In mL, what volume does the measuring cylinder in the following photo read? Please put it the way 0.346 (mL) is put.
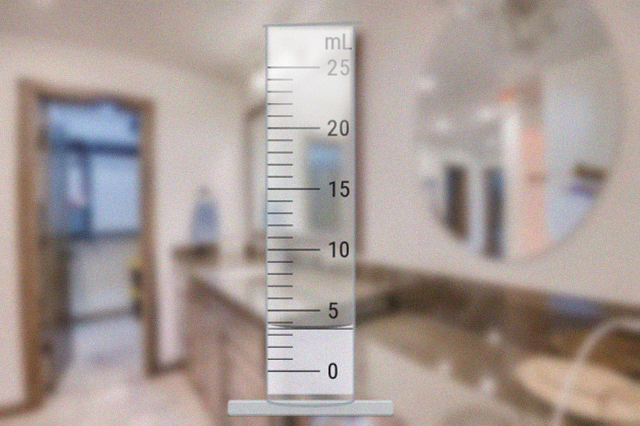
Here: 3.5 (mL)
